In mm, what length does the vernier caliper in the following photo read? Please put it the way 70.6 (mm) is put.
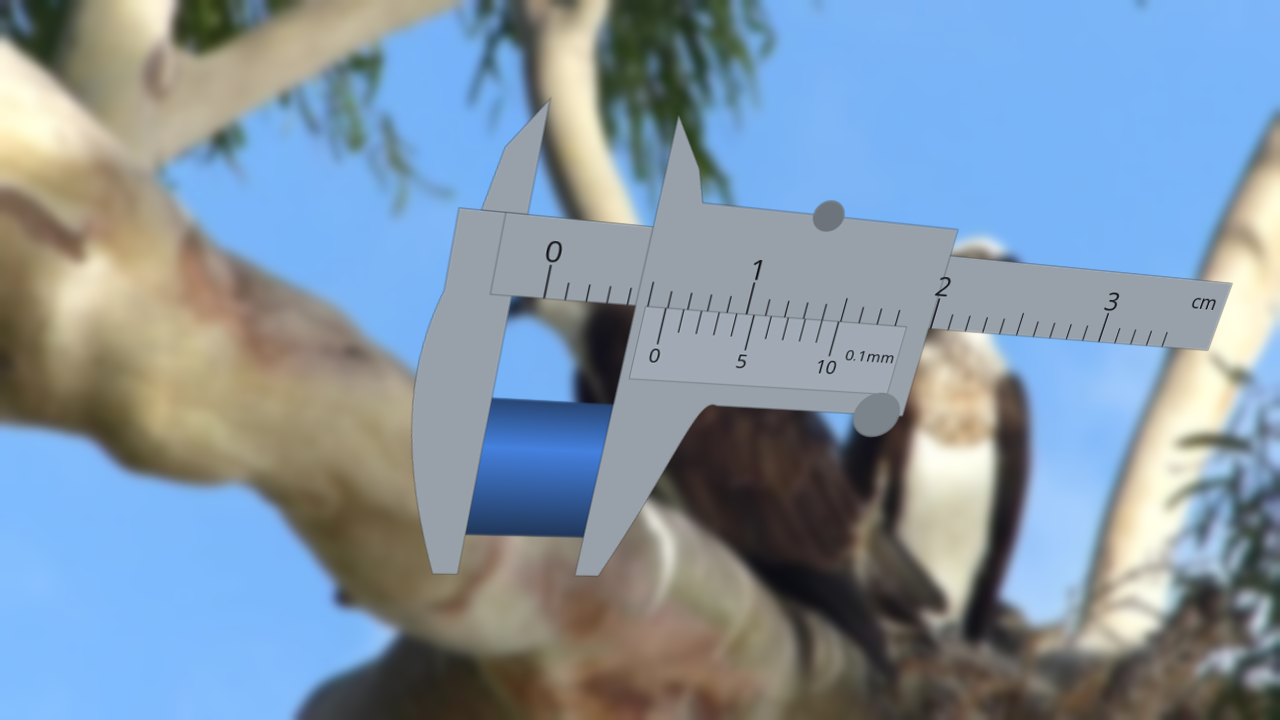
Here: 5.9 (mm)
